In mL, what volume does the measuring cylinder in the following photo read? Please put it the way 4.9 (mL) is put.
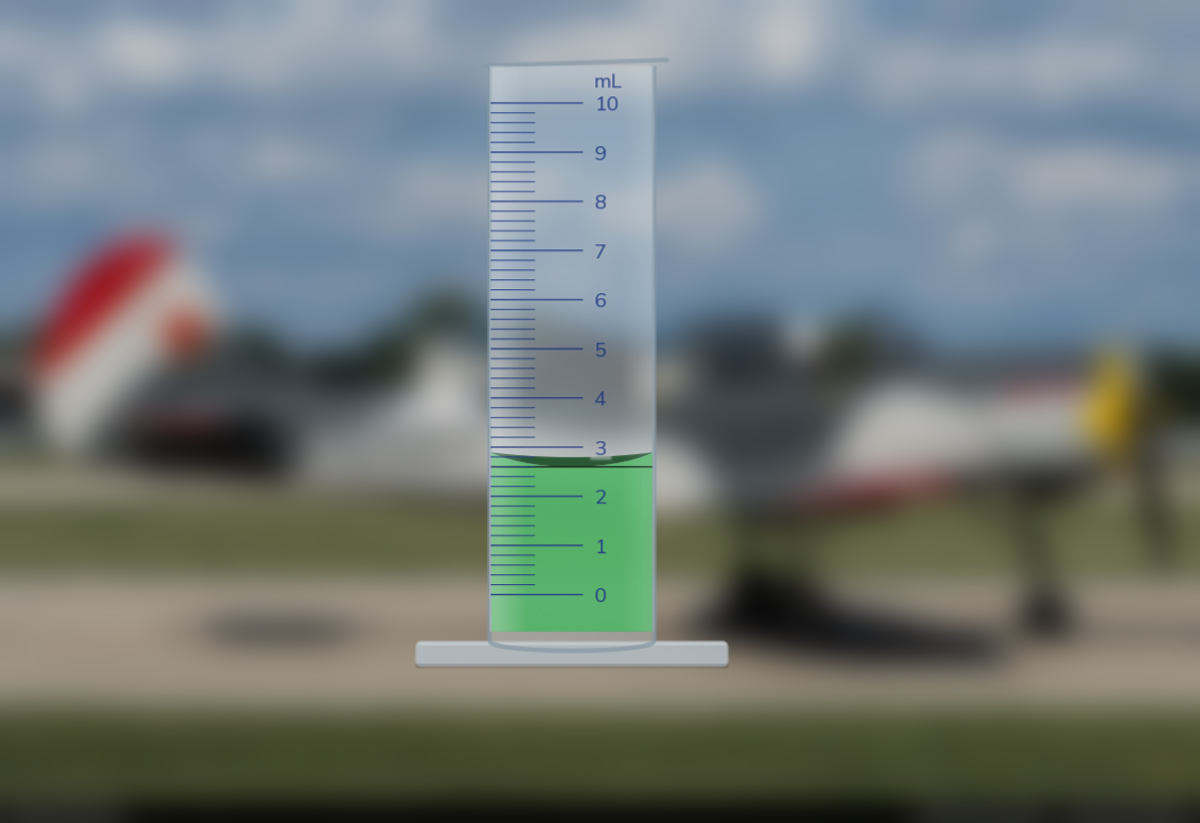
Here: 2.6 (mL)
